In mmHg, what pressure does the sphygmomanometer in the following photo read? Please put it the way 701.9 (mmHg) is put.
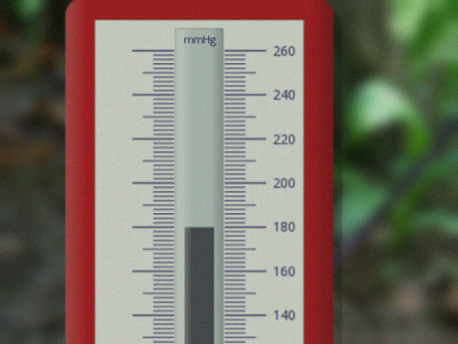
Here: 180 (mmHg)
